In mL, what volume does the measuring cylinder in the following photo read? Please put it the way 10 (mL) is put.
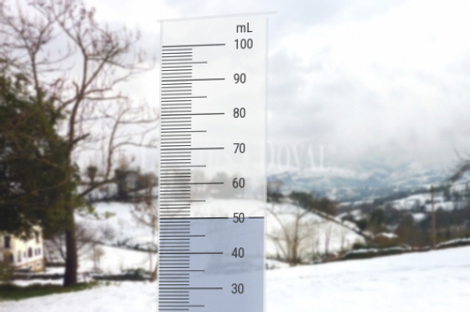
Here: 50 (mL)
